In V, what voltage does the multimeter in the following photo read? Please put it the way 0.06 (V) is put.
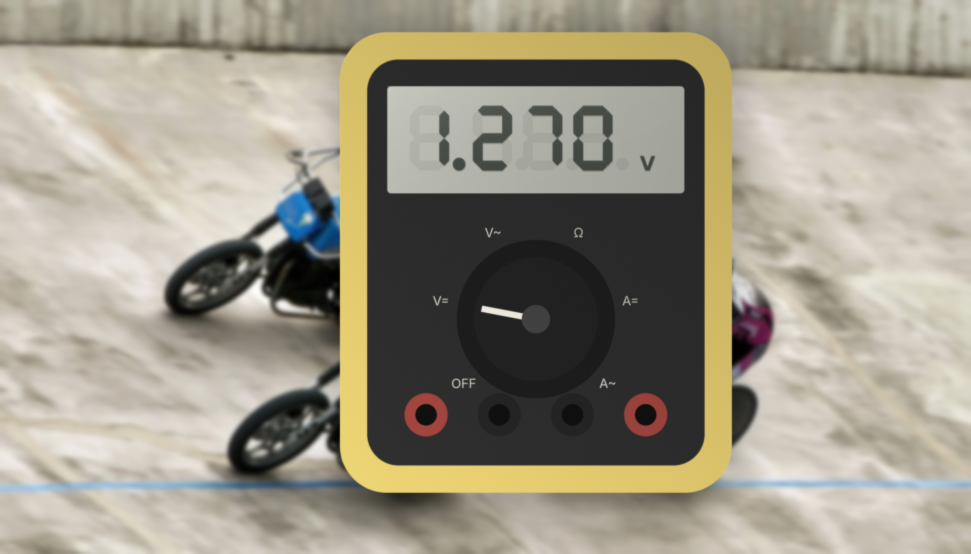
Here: 1.270 (V)
